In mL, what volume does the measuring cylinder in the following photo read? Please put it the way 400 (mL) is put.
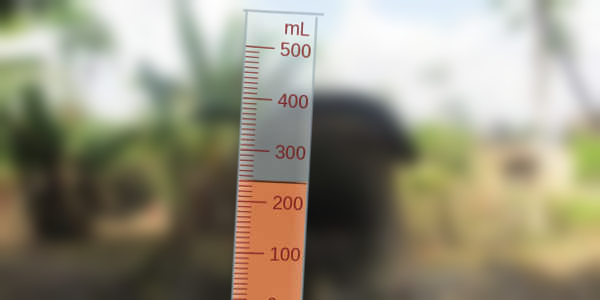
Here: 240 (mL)
